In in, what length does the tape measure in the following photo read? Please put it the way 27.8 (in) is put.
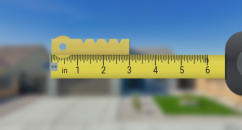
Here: 3 (in)
